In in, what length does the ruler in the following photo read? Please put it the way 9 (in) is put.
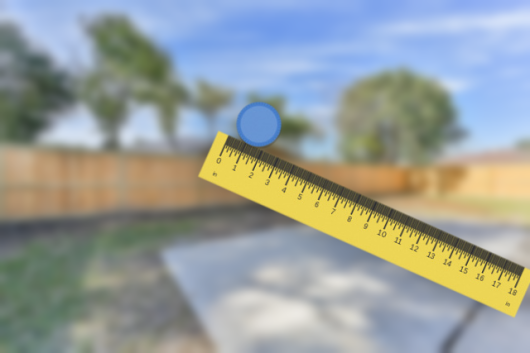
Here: 2.5 (in)
